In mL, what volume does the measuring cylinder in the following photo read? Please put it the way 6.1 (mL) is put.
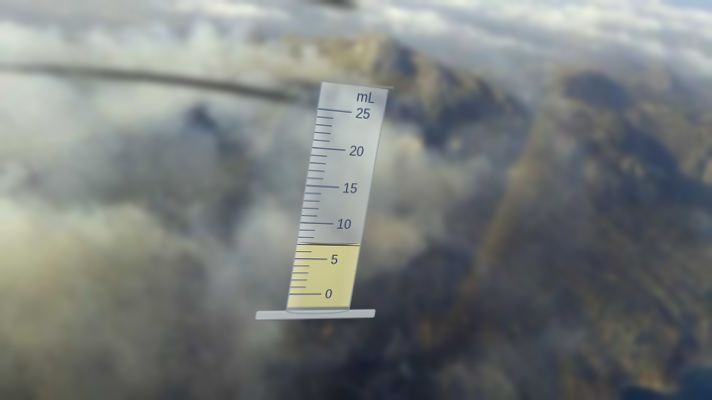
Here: 7 (mL)
